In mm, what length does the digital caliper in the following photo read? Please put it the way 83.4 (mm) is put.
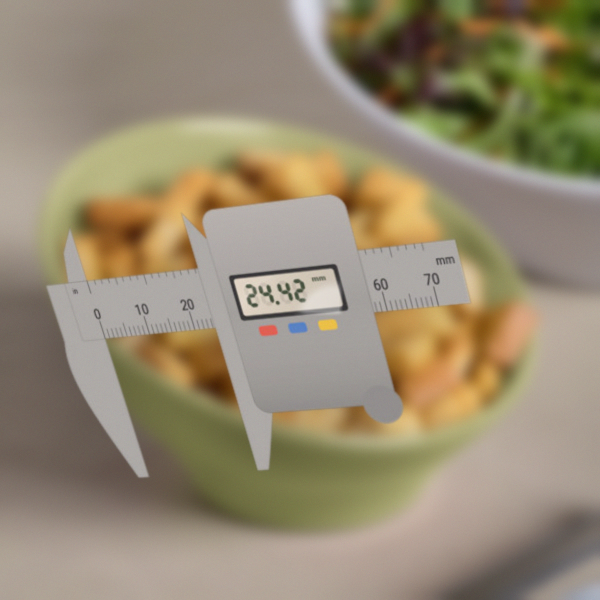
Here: 24.42 (mm)
